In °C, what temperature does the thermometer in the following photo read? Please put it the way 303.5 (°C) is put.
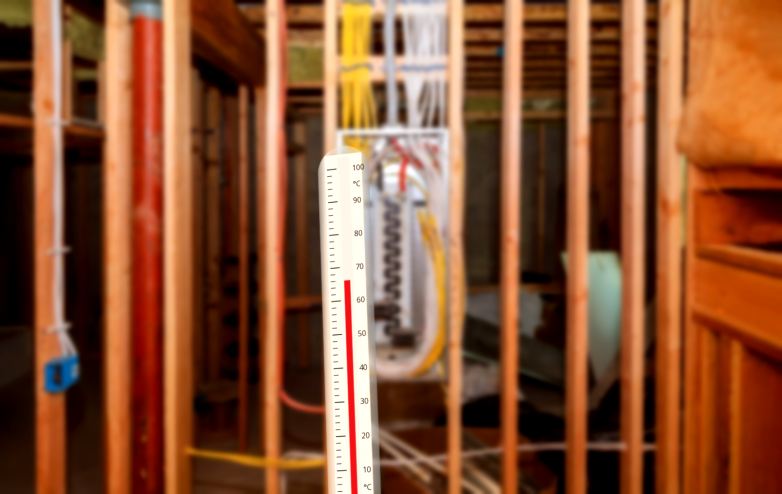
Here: 66 (°C)
